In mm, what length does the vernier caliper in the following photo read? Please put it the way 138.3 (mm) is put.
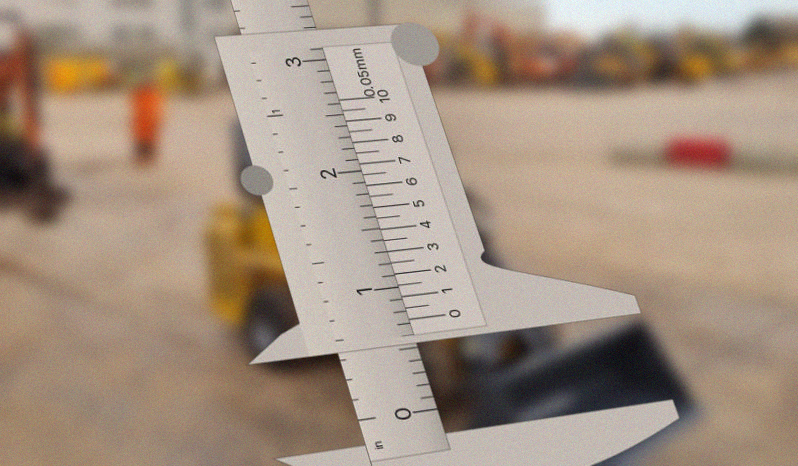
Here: 7.3 (mm)
